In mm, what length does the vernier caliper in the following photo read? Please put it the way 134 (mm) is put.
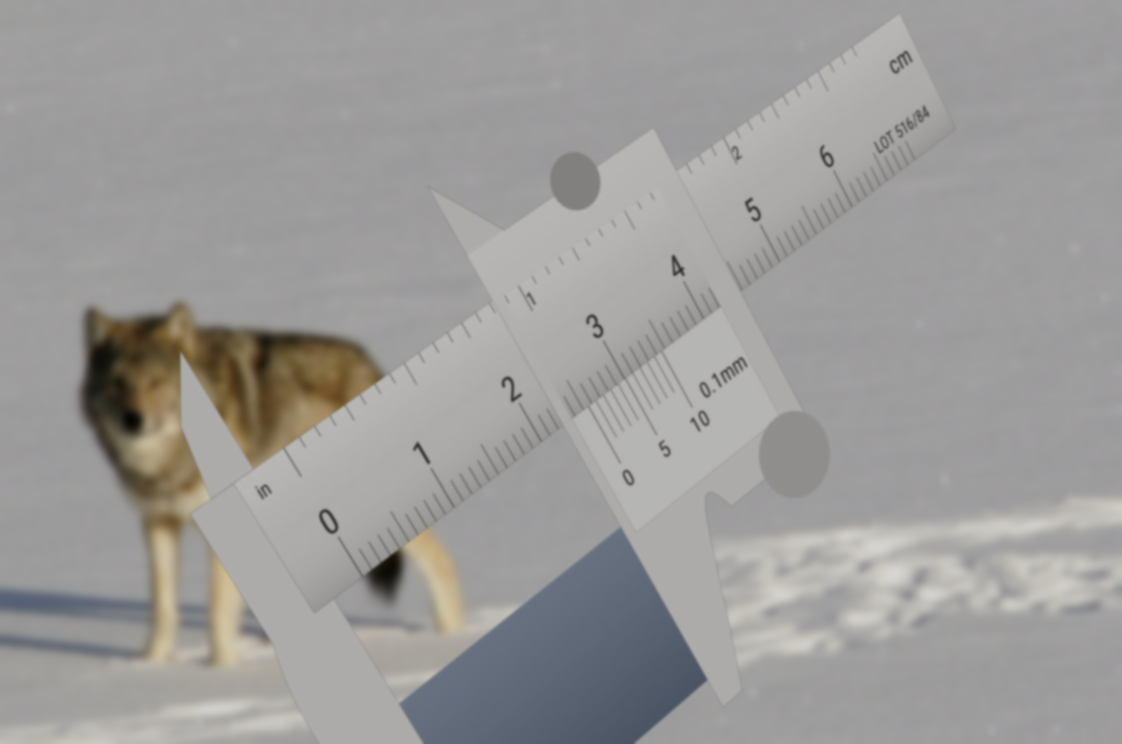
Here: 25.6 (mm)
